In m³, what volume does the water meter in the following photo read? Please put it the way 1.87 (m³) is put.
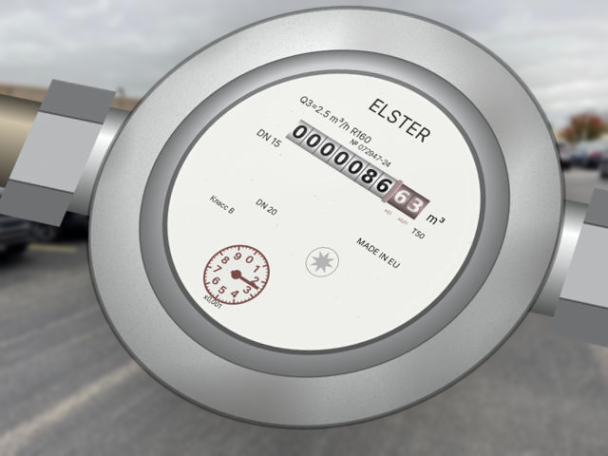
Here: 86.632 (m³)
